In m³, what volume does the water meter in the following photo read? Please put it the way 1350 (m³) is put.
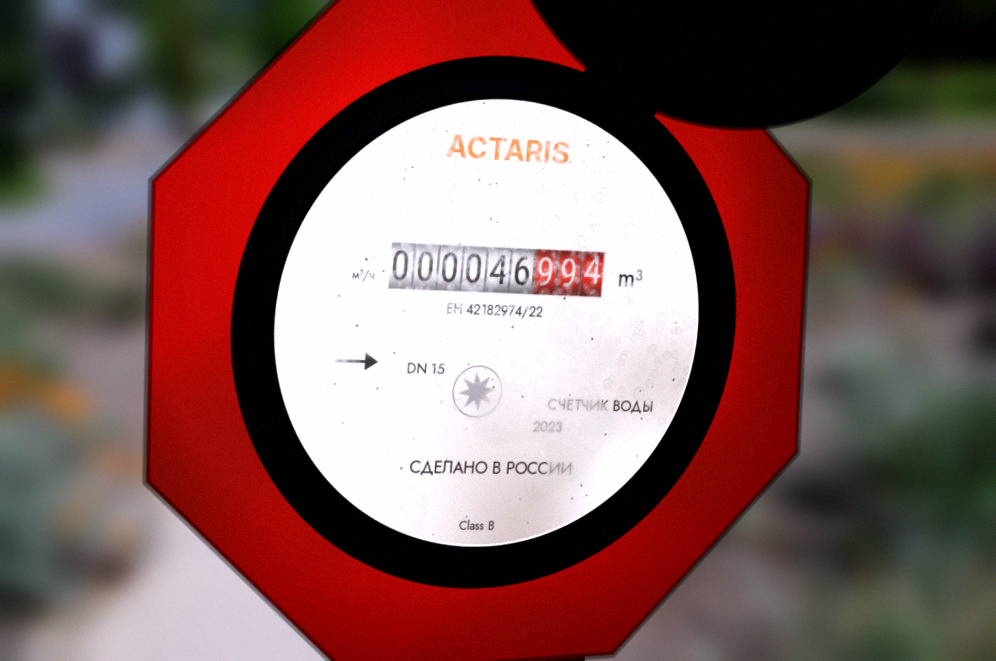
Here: 46.994 (m³)
